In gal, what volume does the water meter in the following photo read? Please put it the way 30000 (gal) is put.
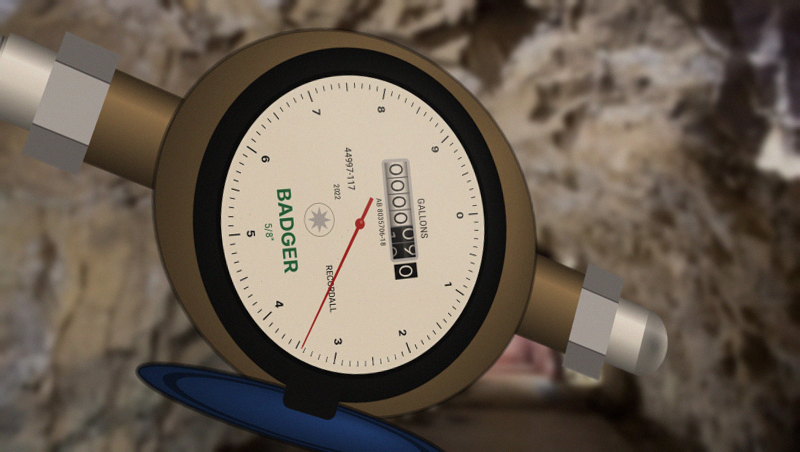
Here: 93.4 (gal)
